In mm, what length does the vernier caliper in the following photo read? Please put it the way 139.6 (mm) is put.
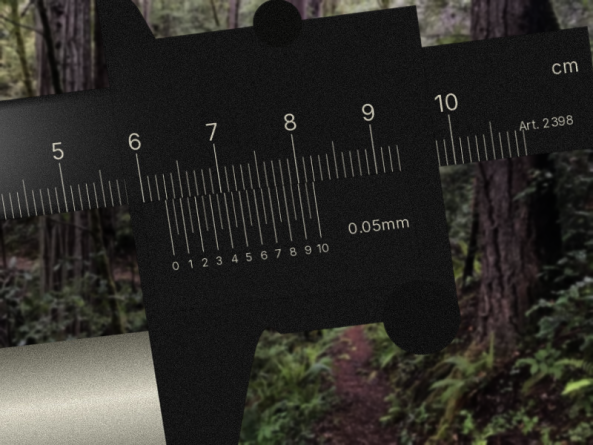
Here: 62.8 (mm)
